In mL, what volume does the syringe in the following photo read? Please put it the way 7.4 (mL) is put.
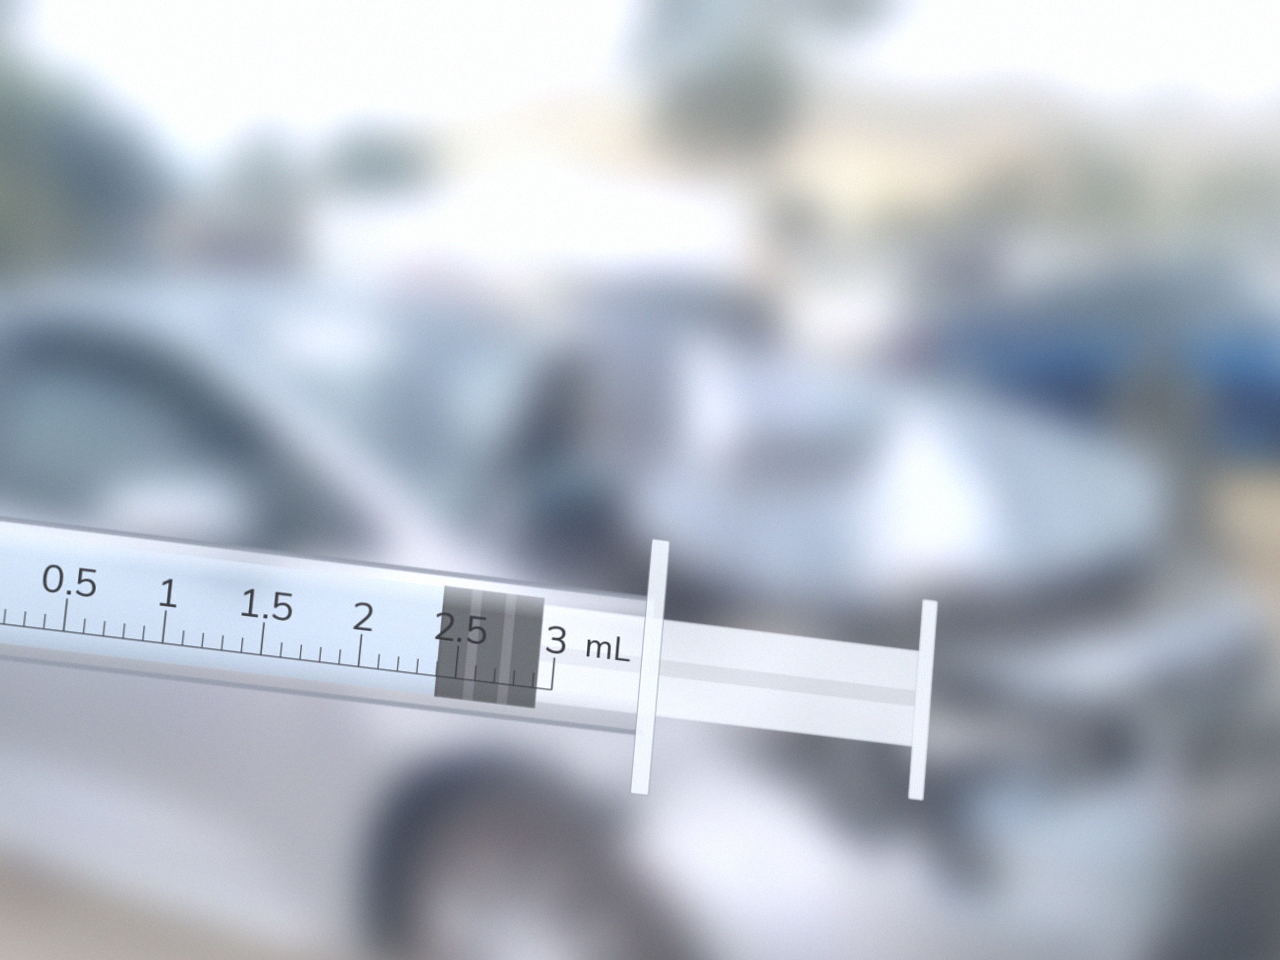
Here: 2.4 (mL)
